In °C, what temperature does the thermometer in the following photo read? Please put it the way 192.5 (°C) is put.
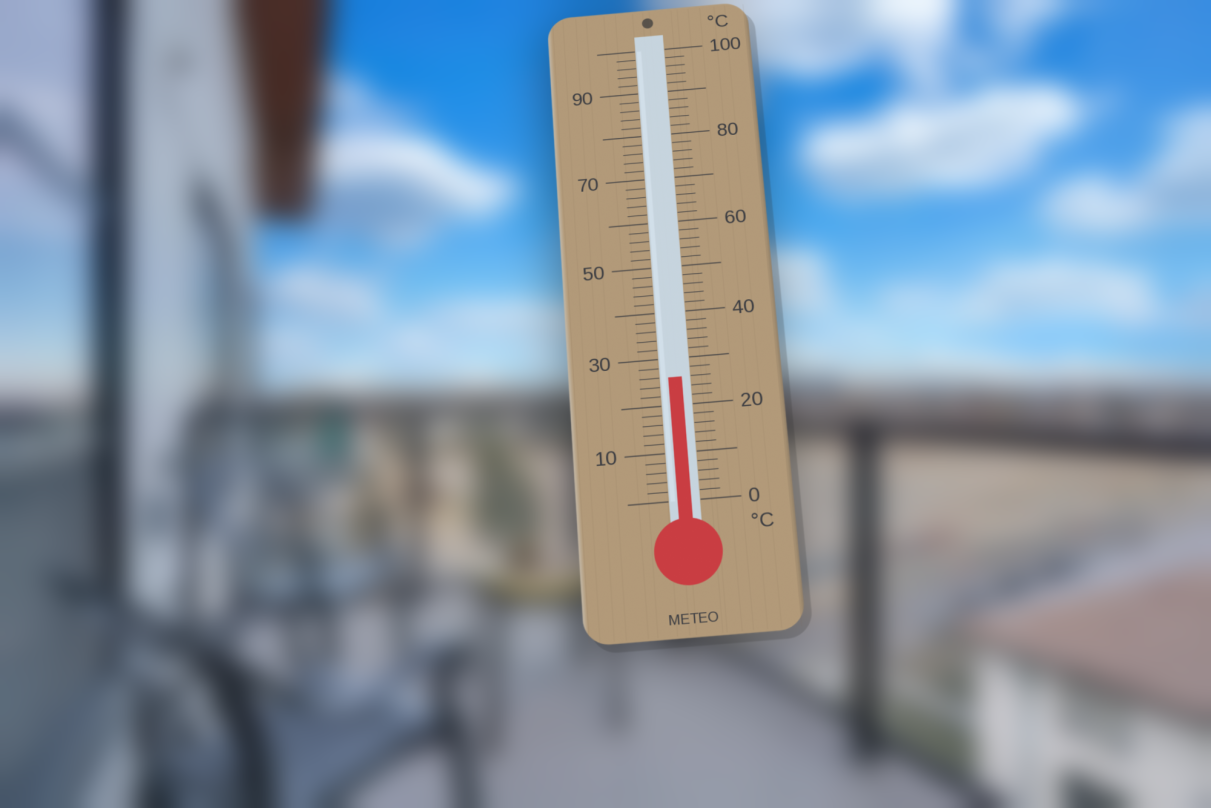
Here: 26 (°C)
